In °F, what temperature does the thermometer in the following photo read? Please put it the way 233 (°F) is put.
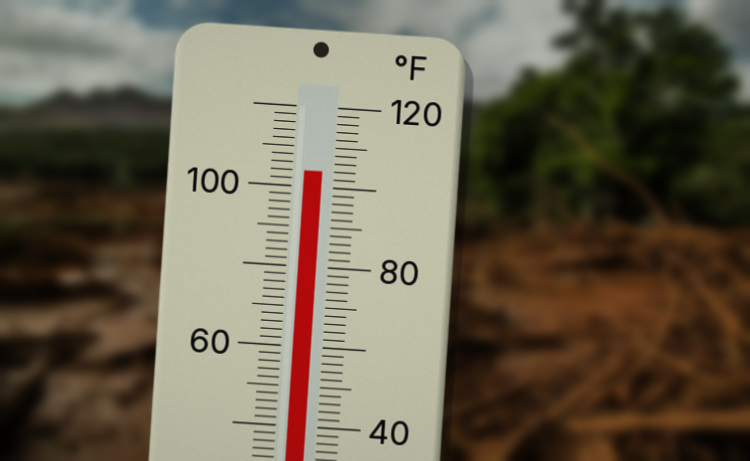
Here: 104 (°F)
